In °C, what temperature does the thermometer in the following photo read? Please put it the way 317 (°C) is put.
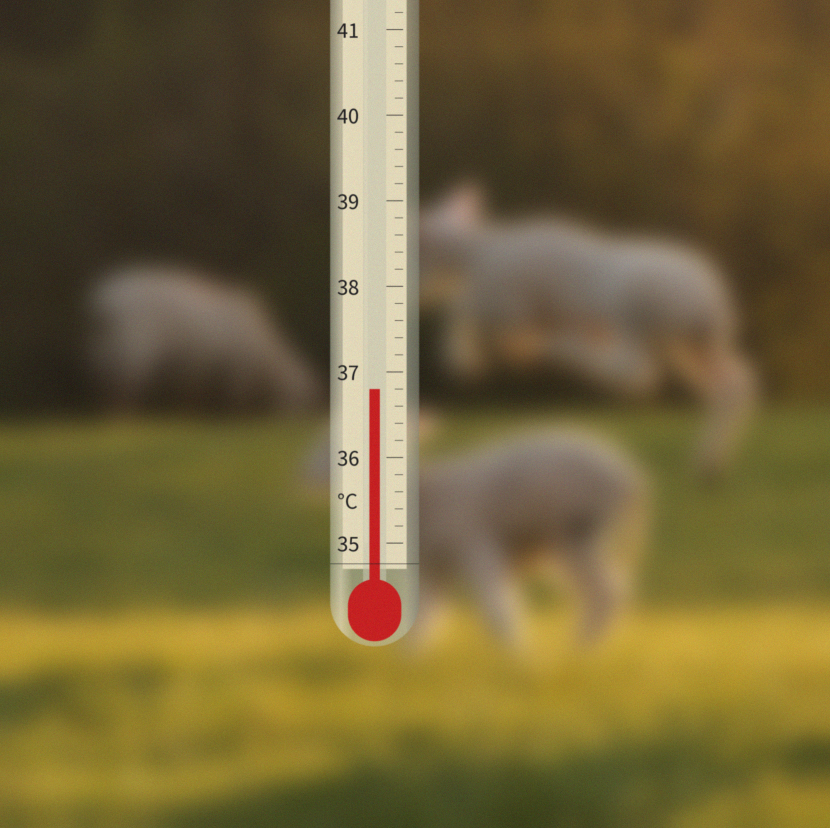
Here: 36.8 (°C)
